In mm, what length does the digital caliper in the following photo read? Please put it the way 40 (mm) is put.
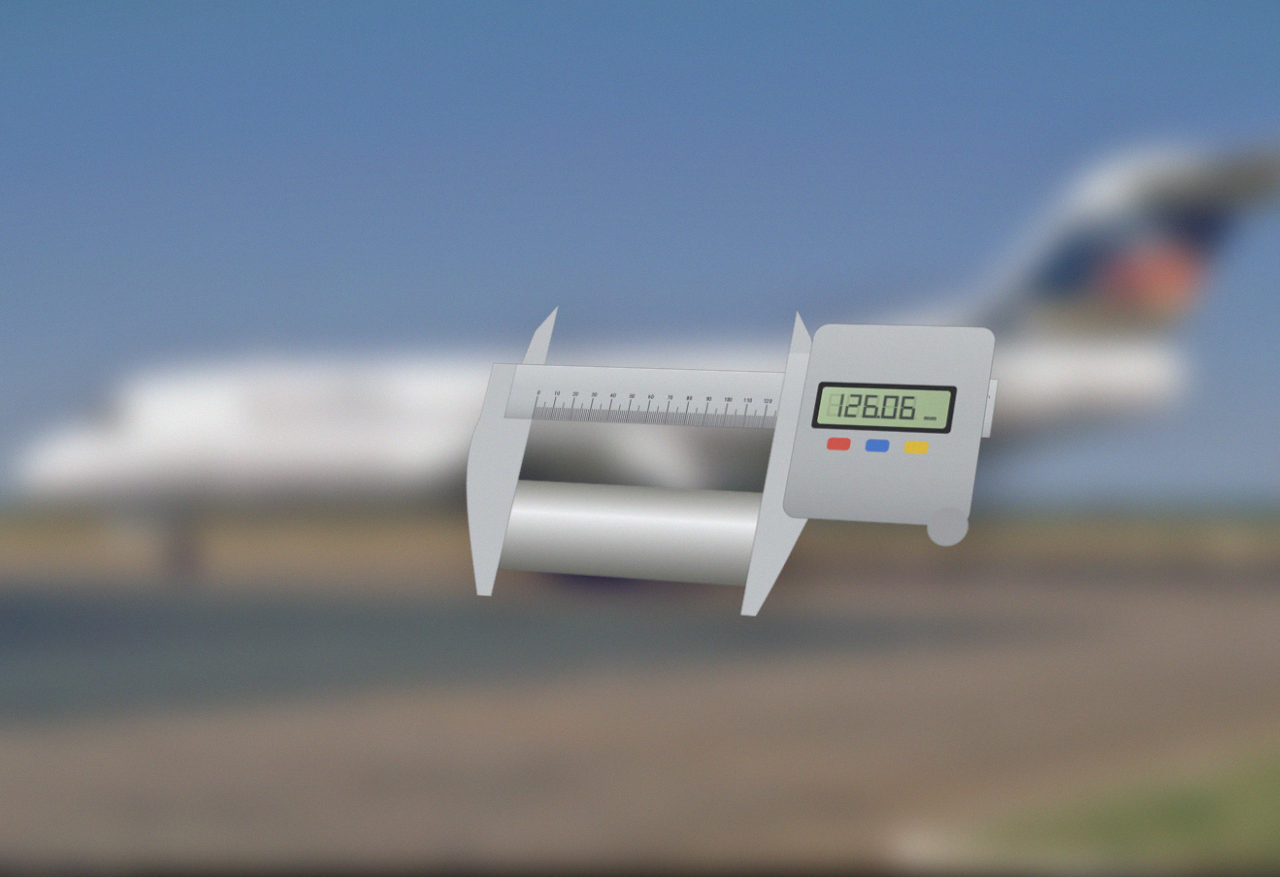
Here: 126.06 (mm)
